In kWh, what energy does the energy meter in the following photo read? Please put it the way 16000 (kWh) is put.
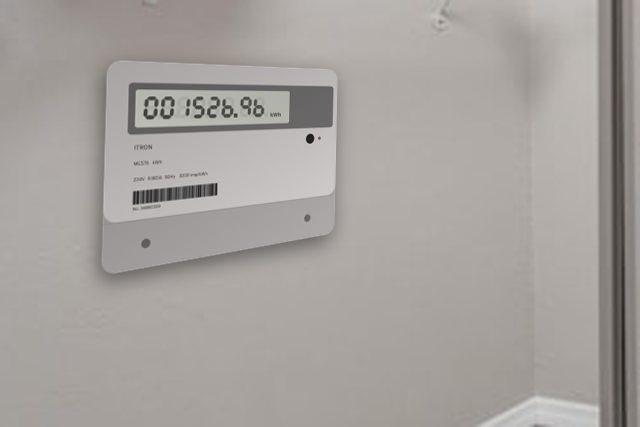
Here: 1526.96 (kWh)
